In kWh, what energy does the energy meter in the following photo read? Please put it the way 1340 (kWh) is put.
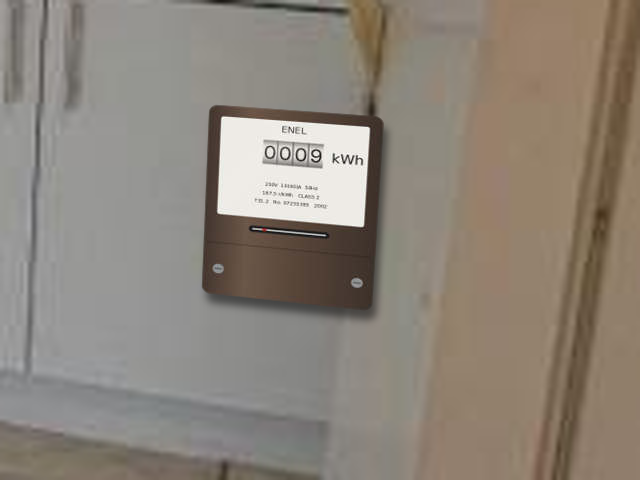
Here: 9 (kWh)
